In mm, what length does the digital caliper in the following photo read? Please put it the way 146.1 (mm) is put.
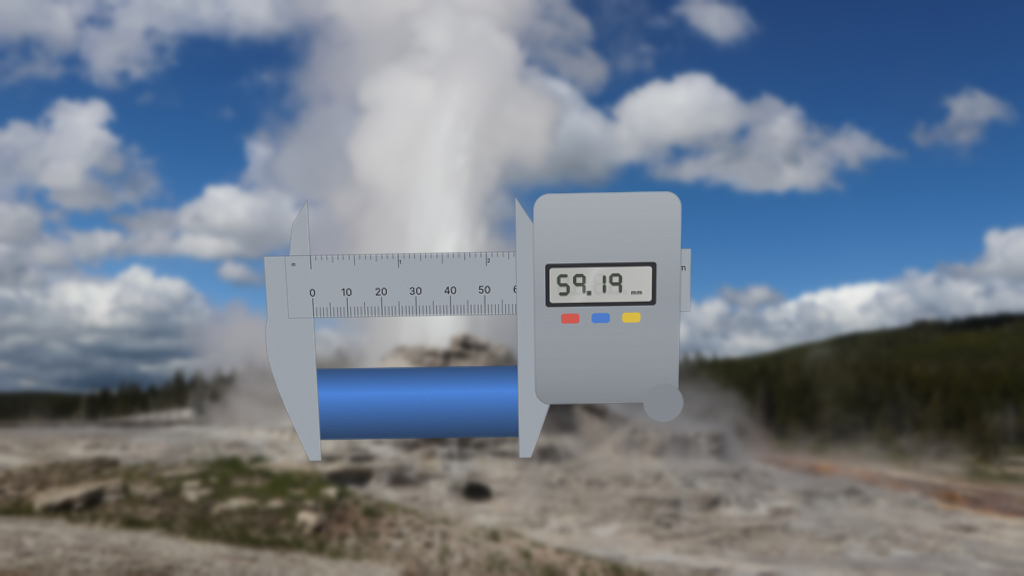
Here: 59.19 (mm)
